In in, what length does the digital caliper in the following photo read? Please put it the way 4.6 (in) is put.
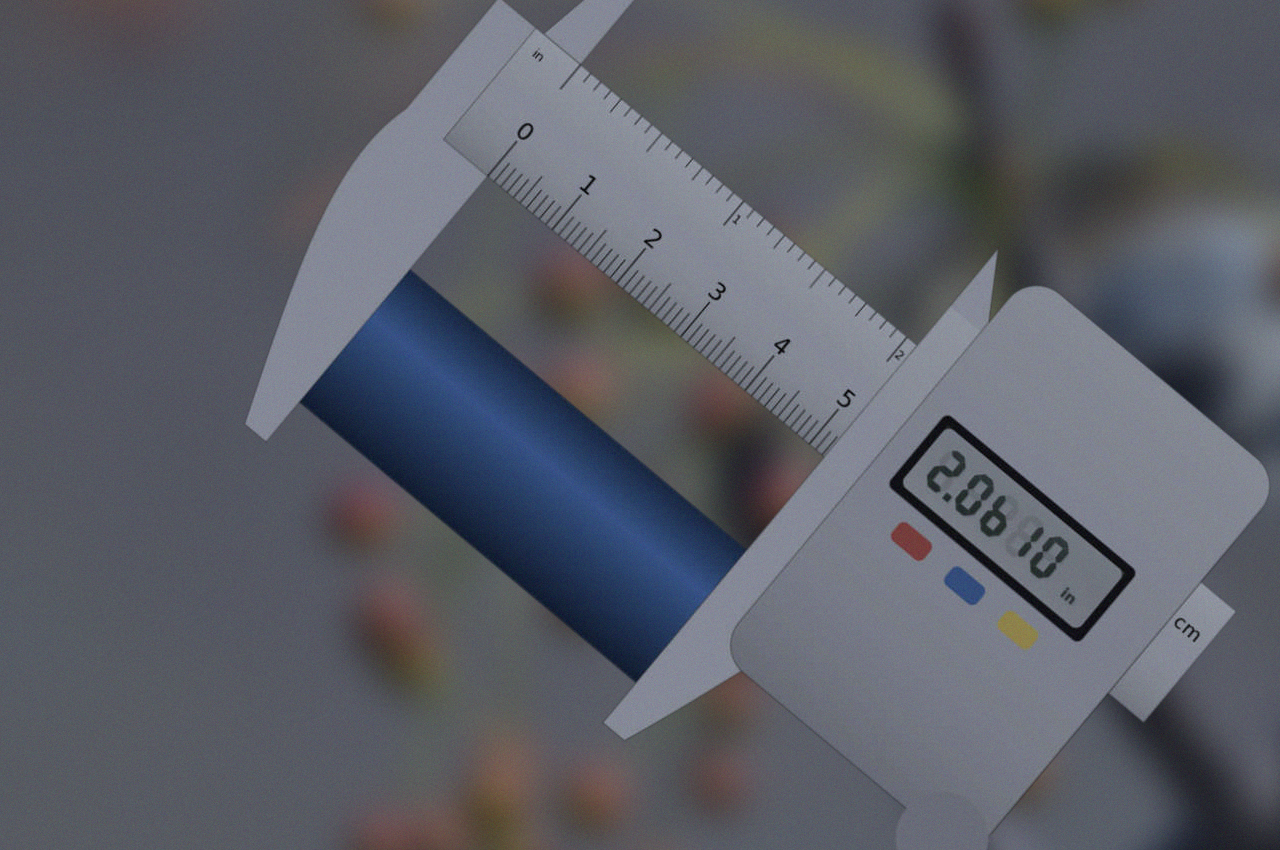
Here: 2.0610 (in)
